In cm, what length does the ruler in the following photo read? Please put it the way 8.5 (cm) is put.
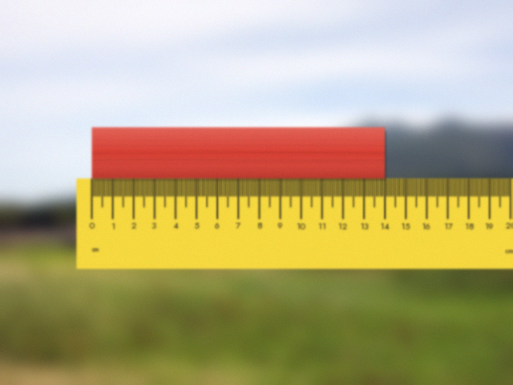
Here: 14 (cm)
